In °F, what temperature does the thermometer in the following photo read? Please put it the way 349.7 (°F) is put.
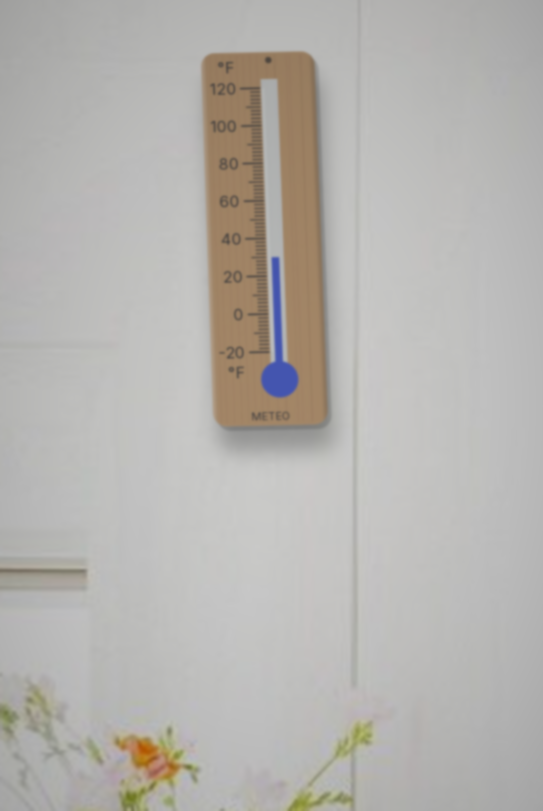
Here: 30 (°F)
